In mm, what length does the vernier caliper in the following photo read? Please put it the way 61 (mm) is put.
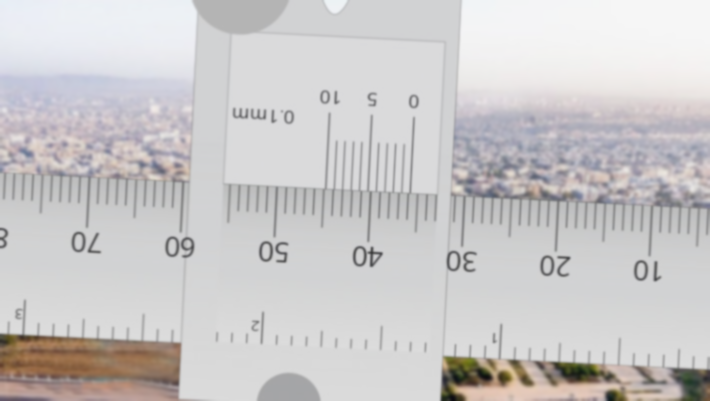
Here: 35.8 (mm)
